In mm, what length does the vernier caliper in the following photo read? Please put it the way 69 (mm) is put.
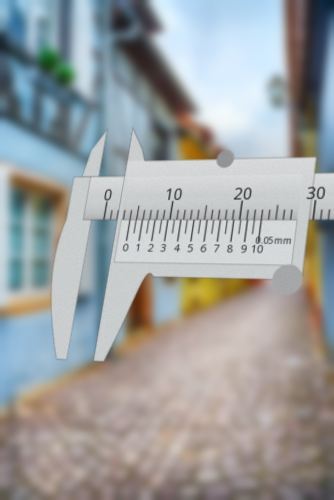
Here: 4.0 (mm)
